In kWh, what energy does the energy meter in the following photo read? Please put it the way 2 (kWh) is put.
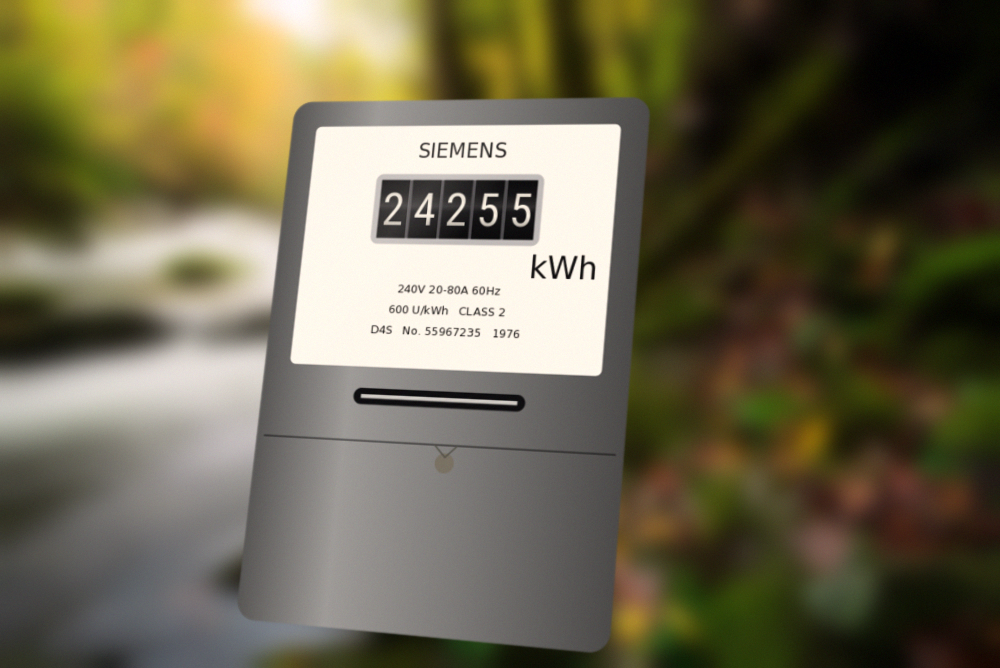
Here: 24255 (kWh)
